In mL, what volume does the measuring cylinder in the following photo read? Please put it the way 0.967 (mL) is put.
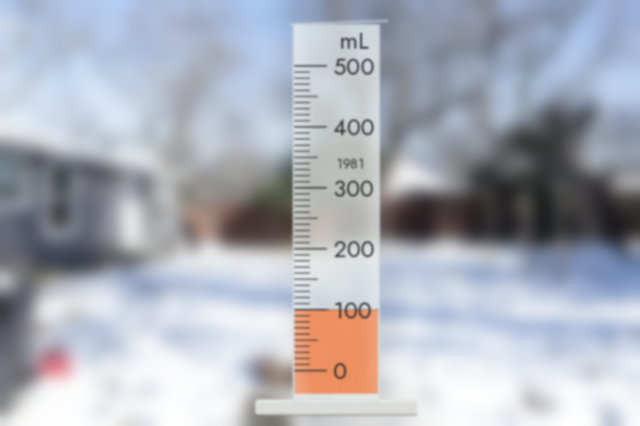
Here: 100 (mL)
